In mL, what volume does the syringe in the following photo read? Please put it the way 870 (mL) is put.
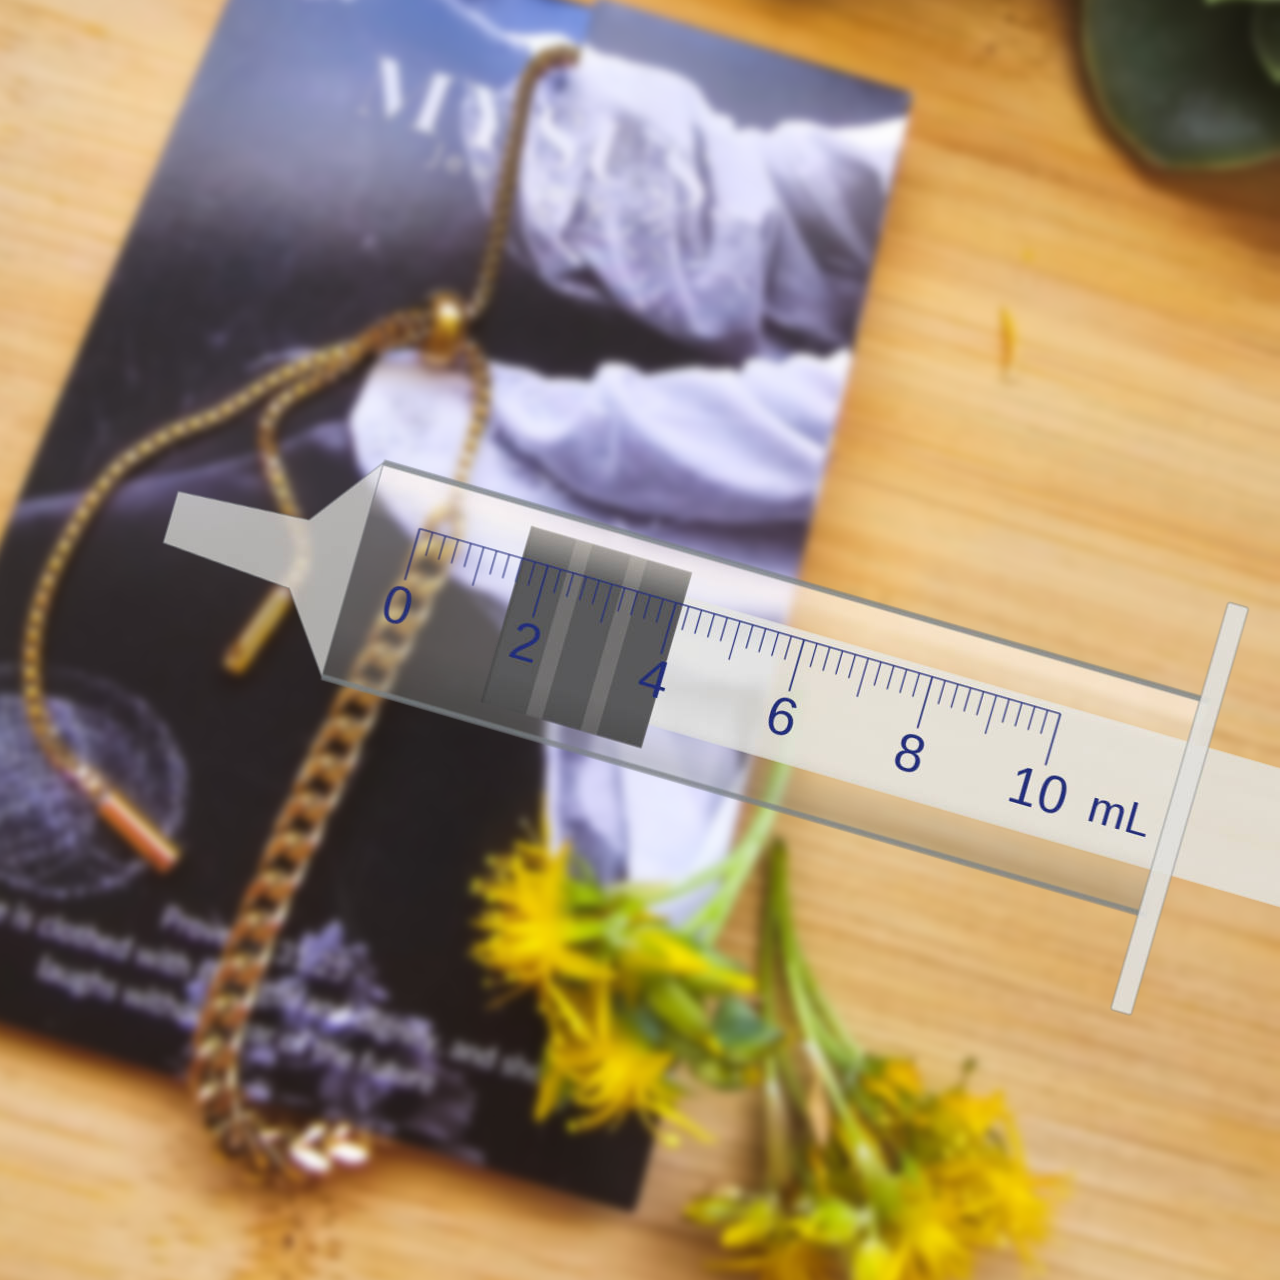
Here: 1.6 (mL)
